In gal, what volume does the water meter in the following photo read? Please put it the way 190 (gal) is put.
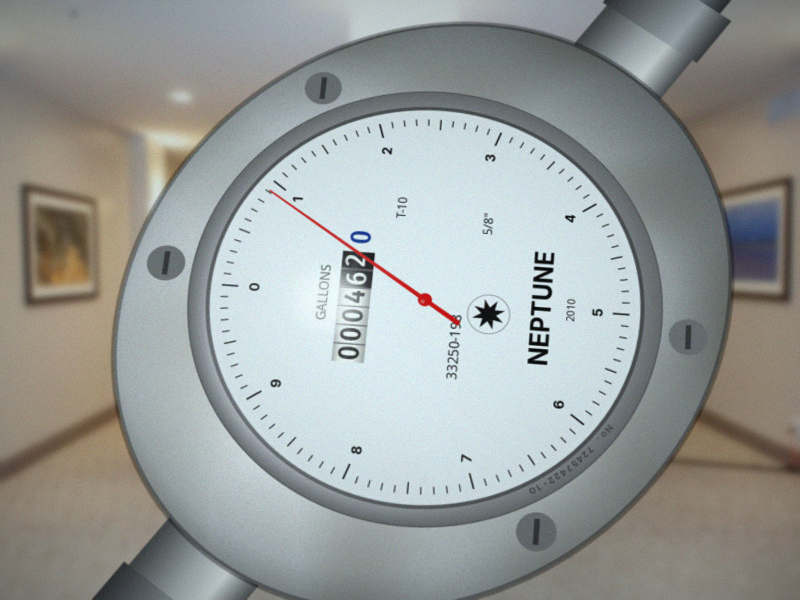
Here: 4620.9 (gal)
